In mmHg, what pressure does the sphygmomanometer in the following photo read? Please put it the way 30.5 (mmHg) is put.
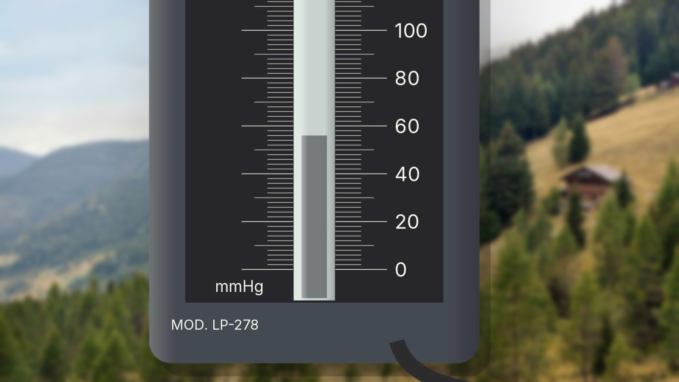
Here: 56 (mmHg)
